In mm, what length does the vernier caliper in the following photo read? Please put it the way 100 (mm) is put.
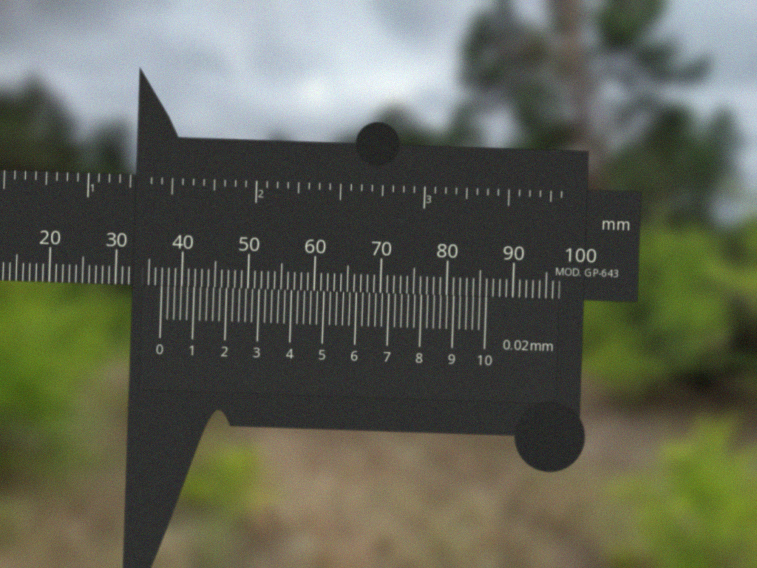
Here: 37.0 (mm)
